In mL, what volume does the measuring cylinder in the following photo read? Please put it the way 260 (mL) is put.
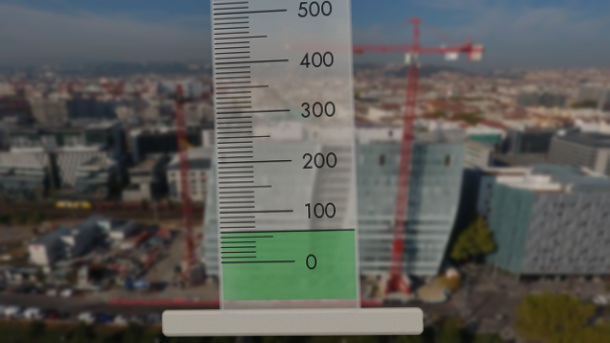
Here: 60 (mL)
